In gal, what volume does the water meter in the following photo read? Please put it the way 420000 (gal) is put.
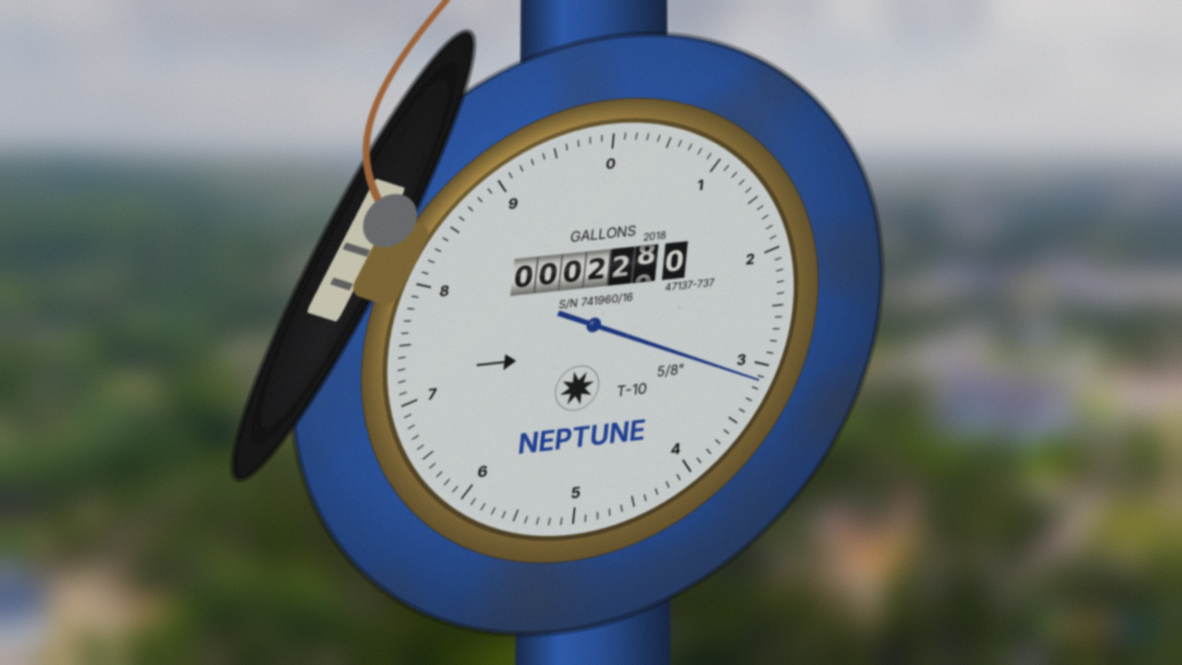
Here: 2283.1 (gal)
